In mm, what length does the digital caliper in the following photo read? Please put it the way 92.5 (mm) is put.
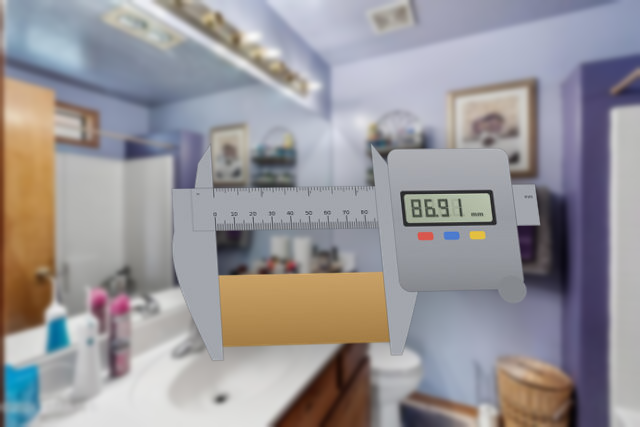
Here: 86.91 (mm)
